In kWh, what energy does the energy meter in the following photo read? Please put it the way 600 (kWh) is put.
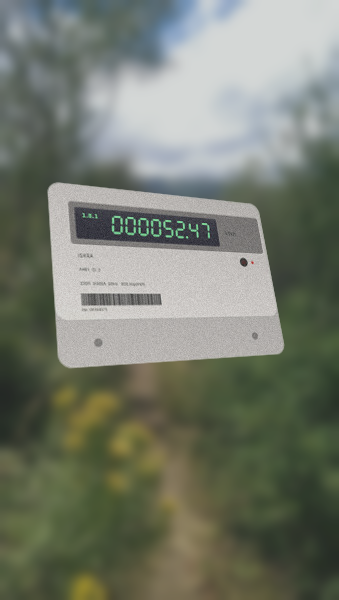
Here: 52.47 (kWh)
